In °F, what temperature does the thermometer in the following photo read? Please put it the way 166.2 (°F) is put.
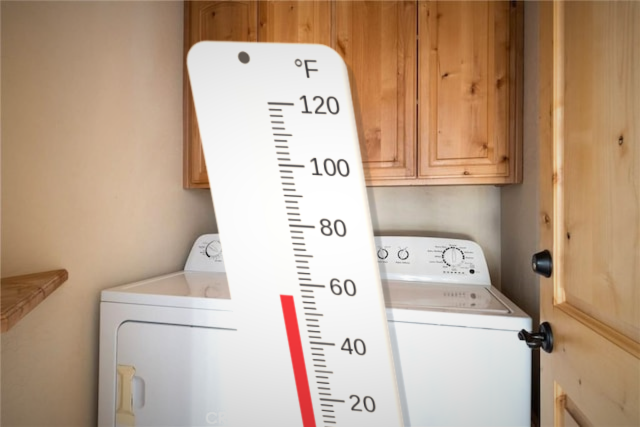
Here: 56 (°F)
